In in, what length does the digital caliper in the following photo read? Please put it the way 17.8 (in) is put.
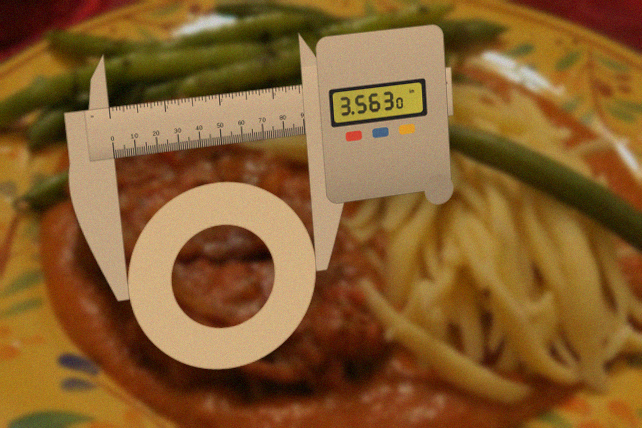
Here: 3.5630 (in)
